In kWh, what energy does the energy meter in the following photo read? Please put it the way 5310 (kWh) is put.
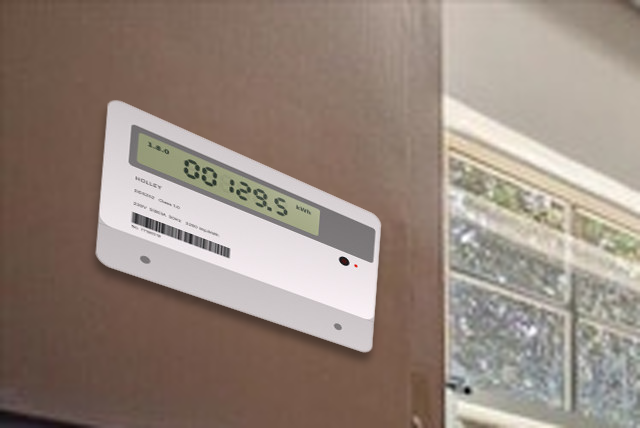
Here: 129.5 (kWh)
